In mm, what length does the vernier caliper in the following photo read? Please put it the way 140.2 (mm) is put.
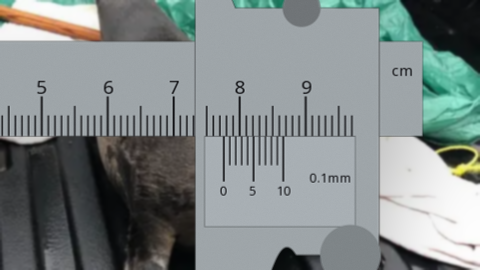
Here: 77.6 (mm)
